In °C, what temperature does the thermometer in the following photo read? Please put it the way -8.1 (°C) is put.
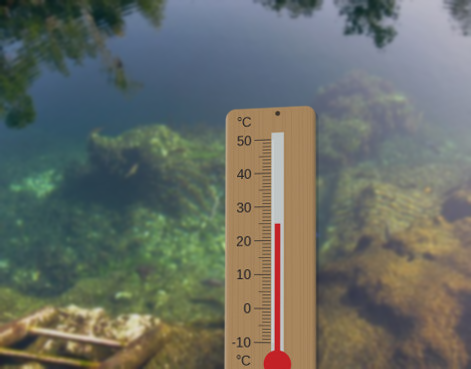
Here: 25 (°C)
